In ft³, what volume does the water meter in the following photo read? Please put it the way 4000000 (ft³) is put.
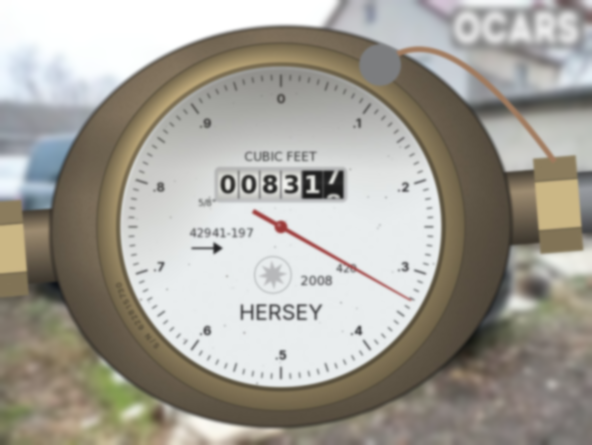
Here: 8317.33 (ft³)
